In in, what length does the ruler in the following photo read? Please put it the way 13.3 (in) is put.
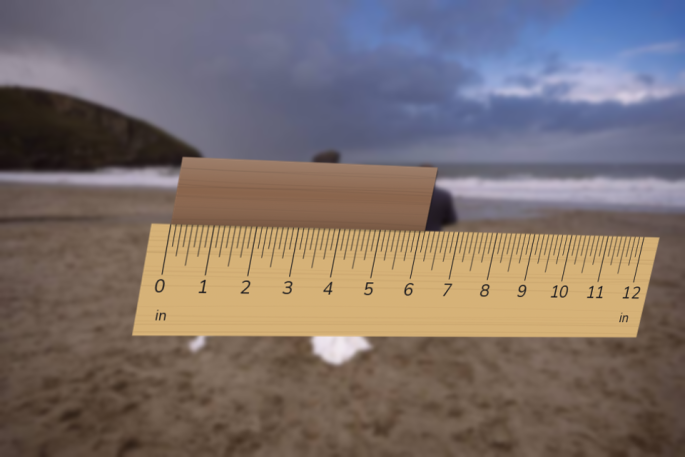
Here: 6.125 (in)
